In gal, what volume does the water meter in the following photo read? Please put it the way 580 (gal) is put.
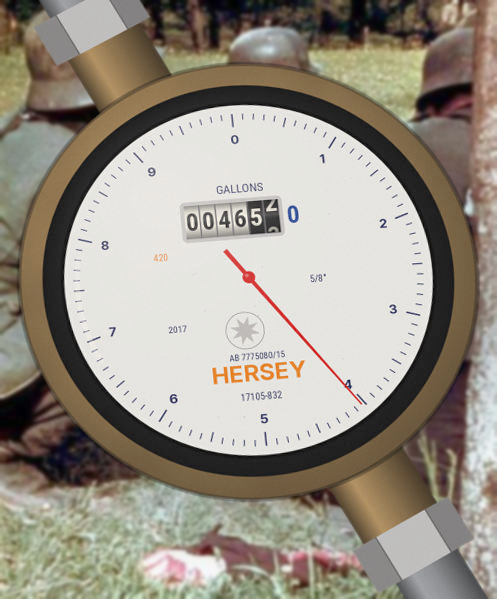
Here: 46524.0 (gal)
